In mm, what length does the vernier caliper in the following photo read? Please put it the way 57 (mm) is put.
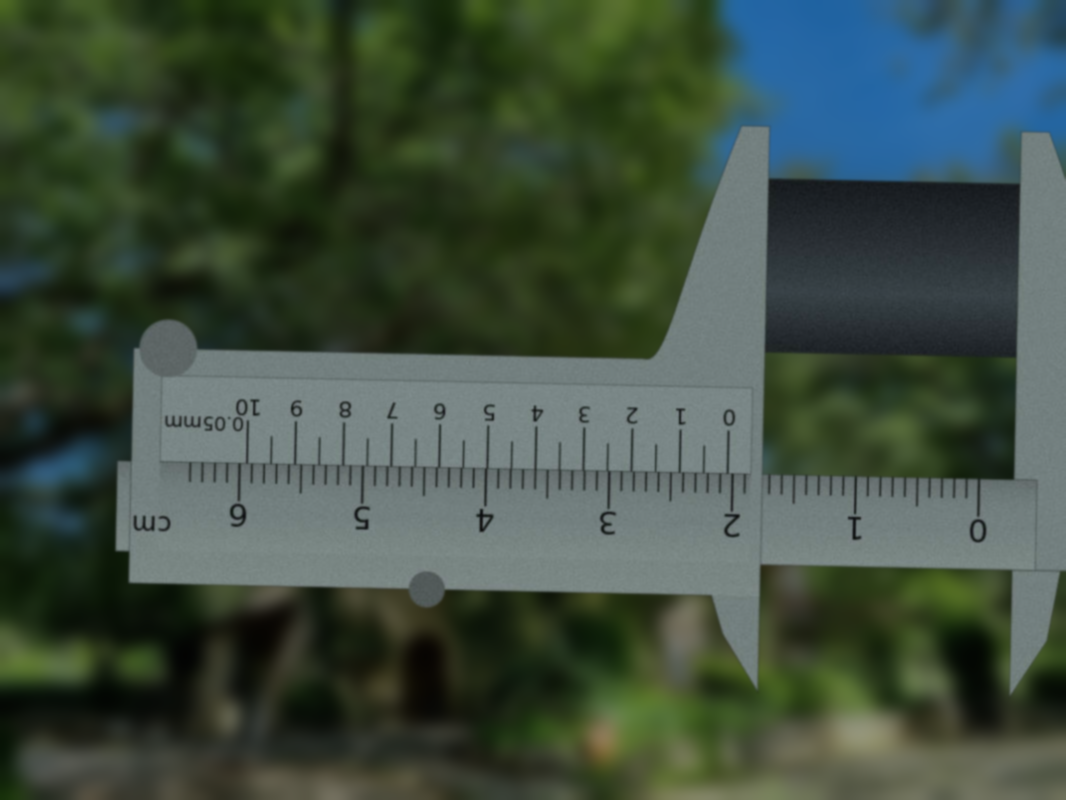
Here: 20.4 (mm)
